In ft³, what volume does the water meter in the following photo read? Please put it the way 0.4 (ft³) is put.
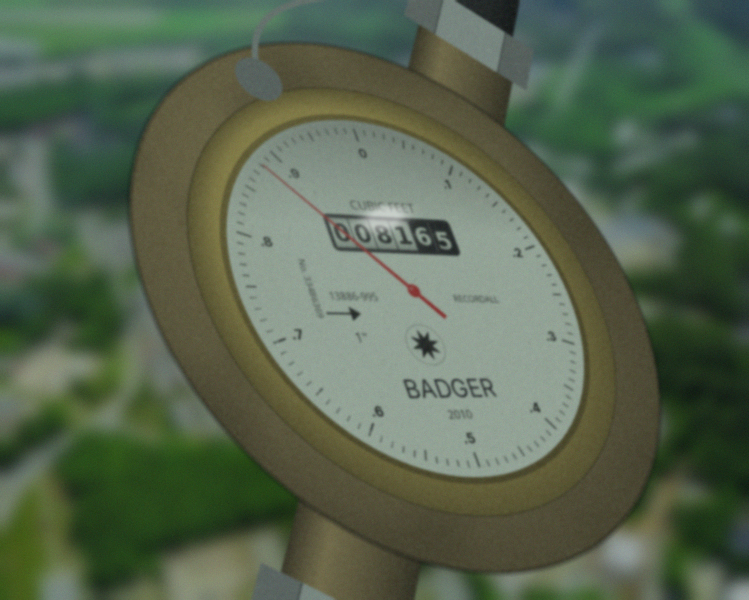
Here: 8164.88 (ft³)
